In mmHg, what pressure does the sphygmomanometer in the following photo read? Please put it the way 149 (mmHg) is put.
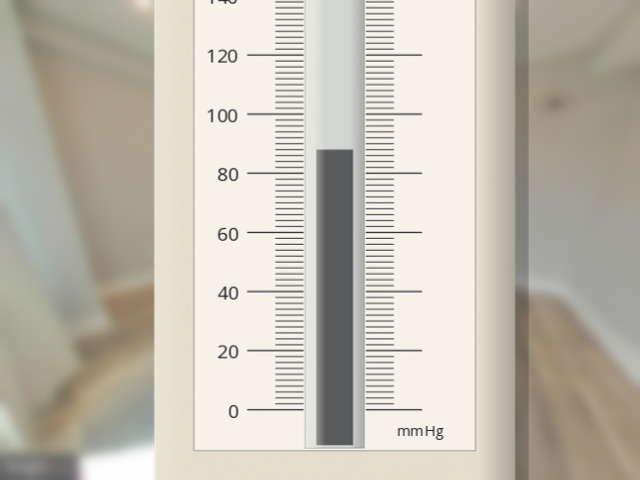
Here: 88 (mmHg)
